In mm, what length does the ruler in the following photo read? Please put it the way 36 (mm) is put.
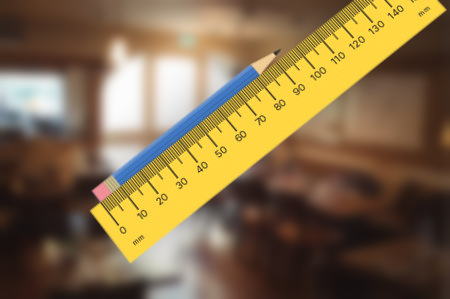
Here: 95 (mm)
